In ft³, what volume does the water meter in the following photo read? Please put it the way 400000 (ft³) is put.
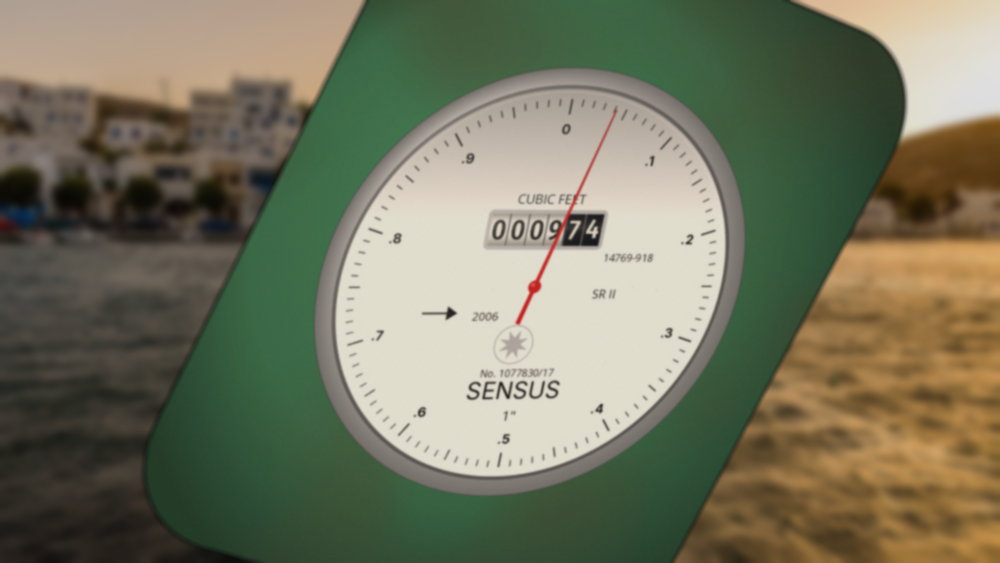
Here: 974.04 (ft³)
